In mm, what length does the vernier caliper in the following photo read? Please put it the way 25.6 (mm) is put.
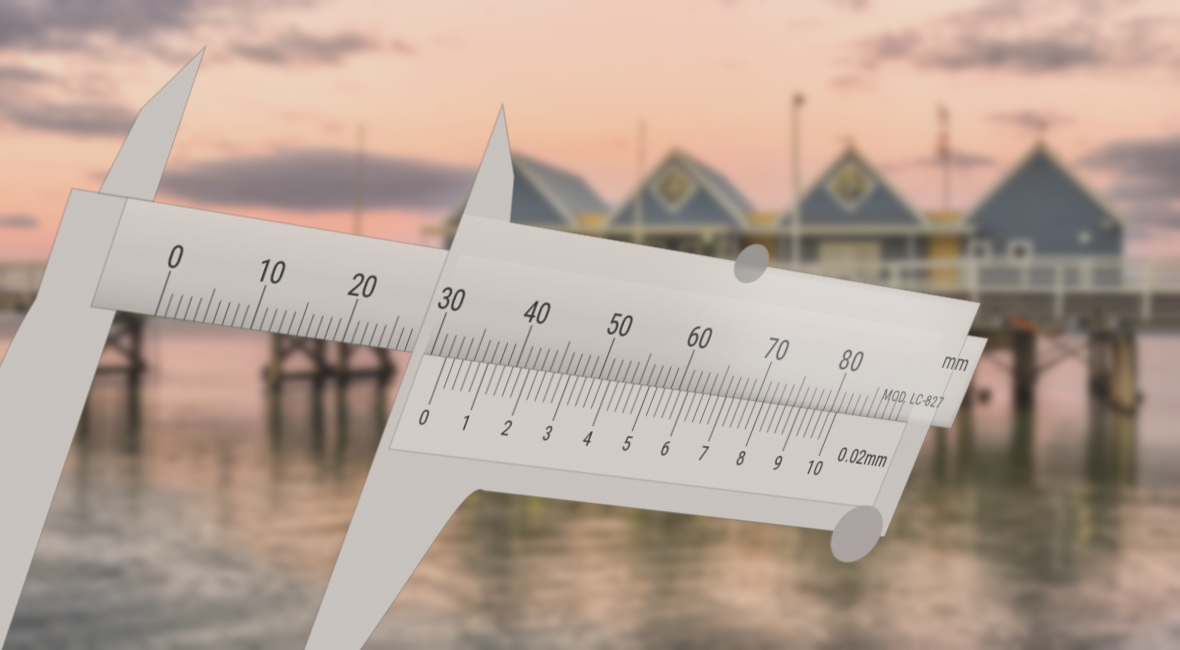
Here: 31.8 (mm)
